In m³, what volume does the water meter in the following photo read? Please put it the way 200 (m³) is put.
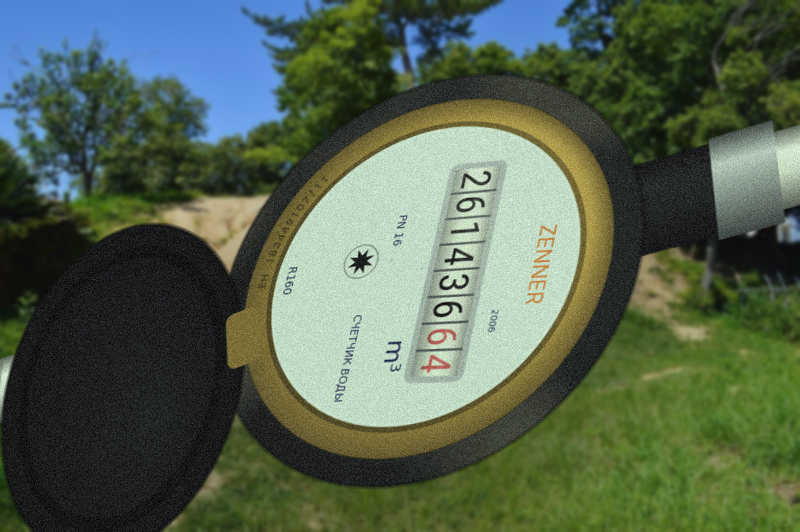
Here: 261436.64 (m³)
